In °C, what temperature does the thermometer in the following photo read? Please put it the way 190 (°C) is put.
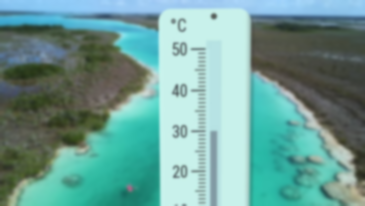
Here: 30 (°C)
